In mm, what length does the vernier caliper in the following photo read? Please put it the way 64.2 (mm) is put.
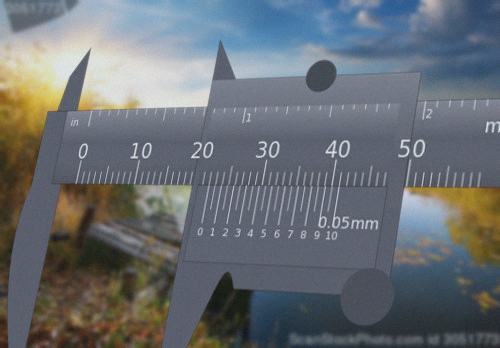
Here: 22.0 (mm)
